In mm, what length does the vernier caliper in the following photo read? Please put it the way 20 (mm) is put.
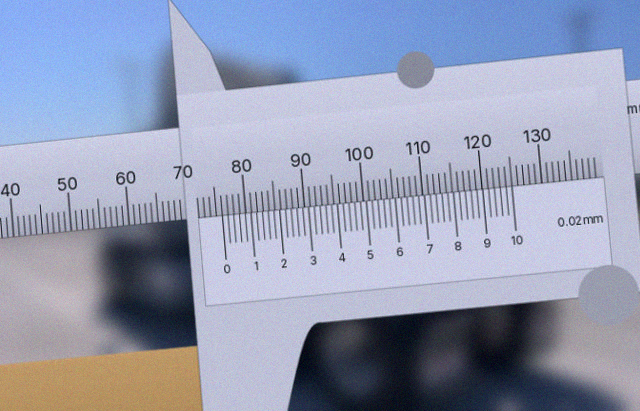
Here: 76.0 (mm)
